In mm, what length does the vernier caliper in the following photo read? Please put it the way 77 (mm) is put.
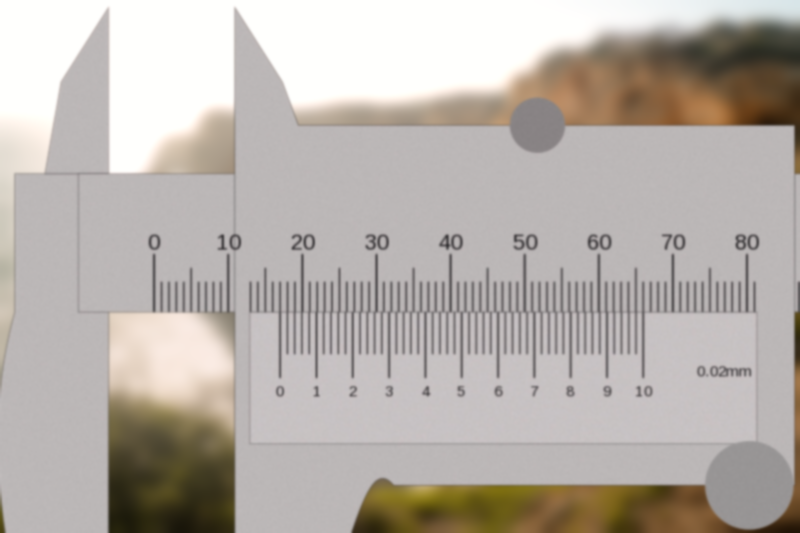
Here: 17.0 (mm)
